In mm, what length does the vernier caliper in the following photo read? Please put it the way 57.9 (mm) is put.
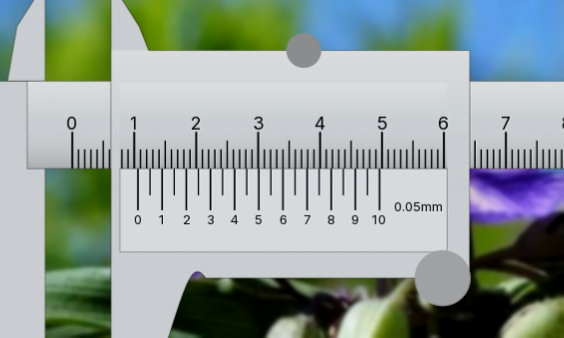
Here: 10.6 (mm)
